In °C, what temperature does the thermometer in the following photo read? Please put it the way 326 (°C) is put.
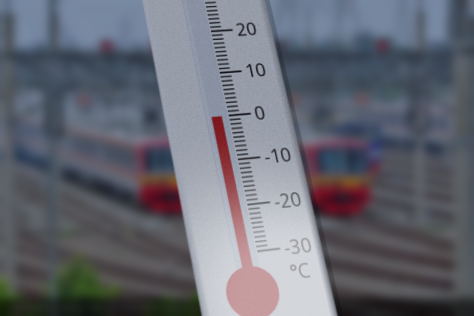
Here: 0 (°C)
